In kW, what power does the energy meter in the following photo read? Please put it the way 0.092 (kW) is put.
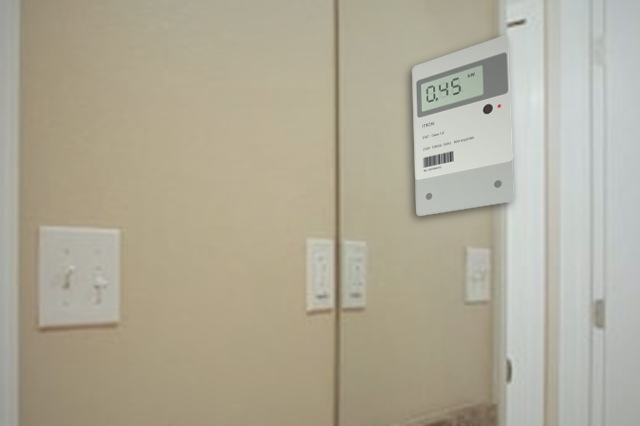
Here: 0.45 (kW)
